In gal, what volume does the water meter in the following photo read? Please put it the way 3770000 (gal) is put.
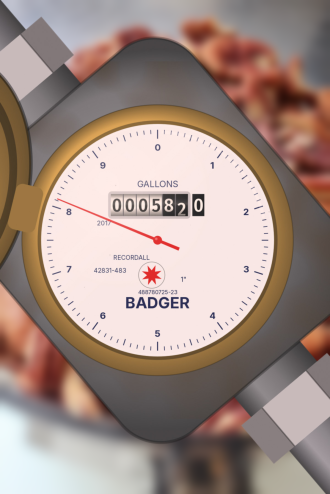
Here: 5818.1 (gal)
